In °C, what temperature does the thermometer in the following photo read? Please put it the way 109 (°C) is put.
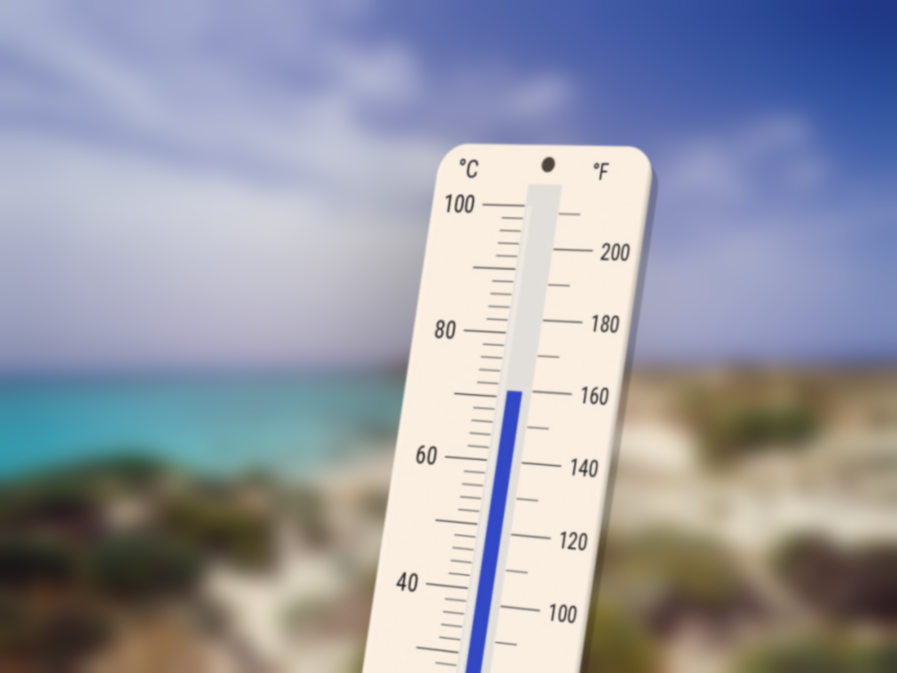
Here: 71 (°C)
